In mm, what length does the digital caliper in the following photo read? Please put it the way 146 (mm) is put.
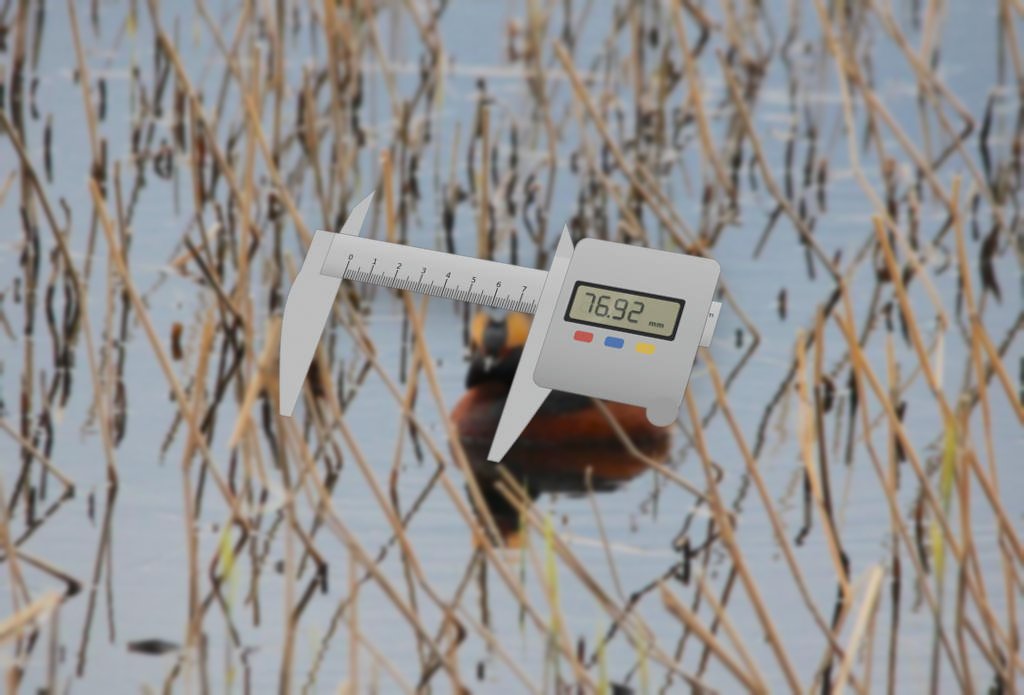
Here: 76.92 (mm)
